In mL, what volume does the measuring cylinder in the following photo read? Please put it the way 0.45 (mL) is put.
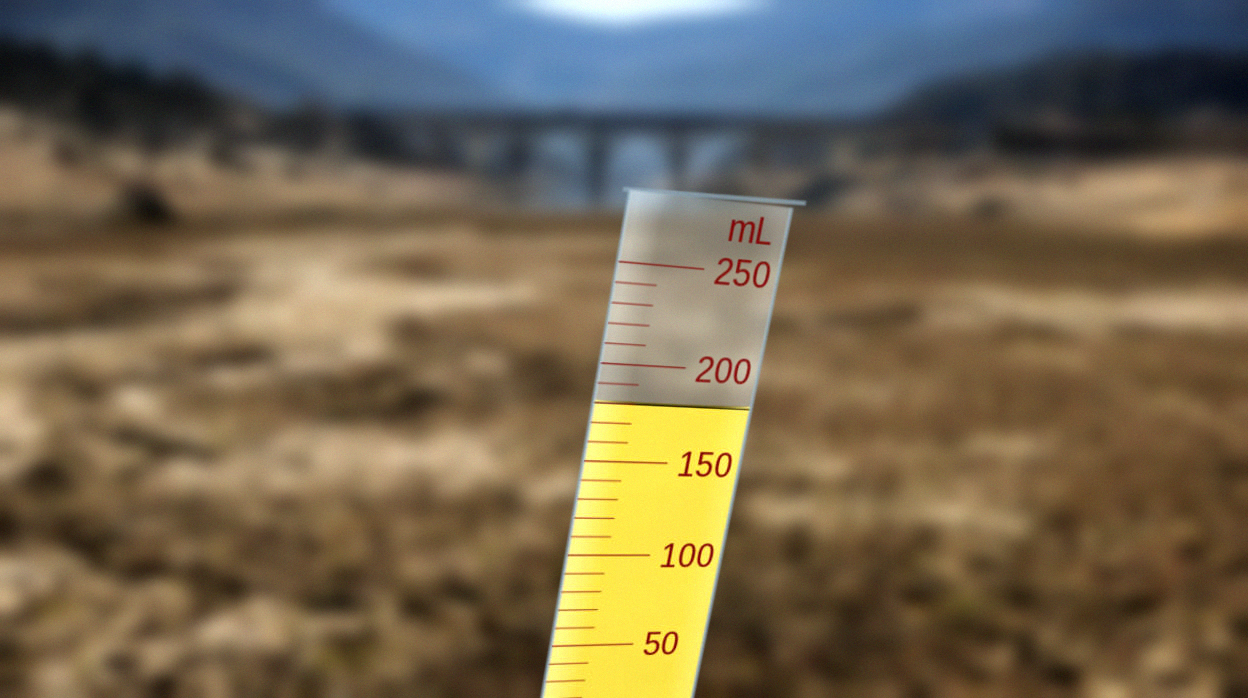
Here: 180 (mL)
